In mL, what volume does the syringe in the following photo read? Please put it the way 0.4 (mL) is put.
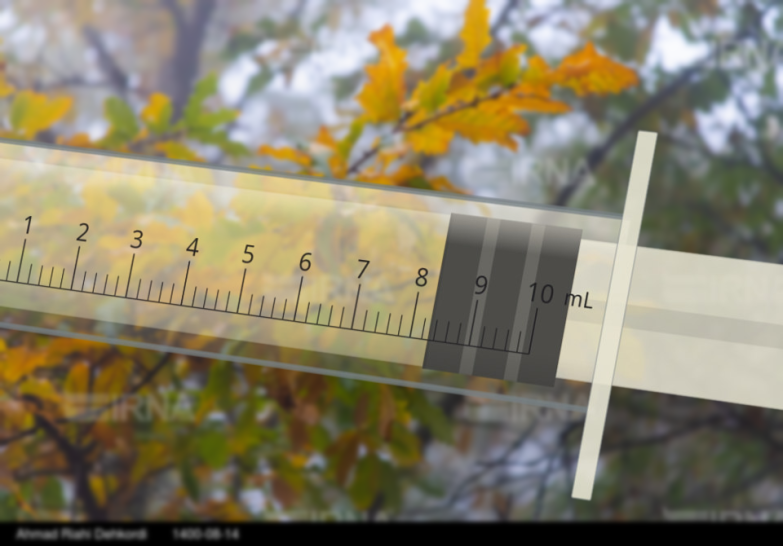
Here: 8.3 (mL)
